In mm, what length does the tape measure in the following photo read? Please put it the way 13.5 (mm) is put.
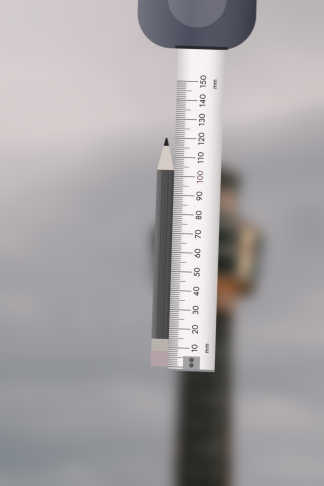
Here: 120 (mm)
